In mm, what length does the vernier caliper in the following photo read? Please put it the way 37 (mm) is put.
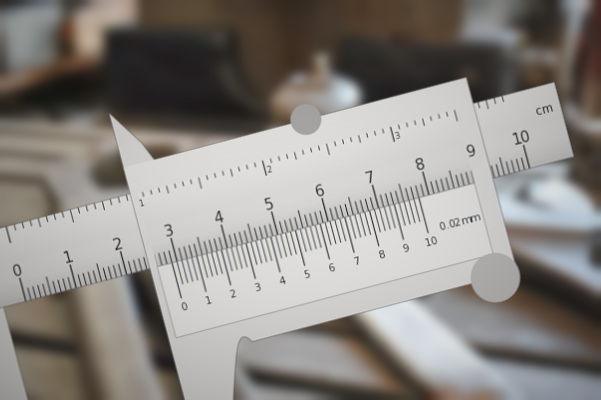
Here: 29.0 (mm)
